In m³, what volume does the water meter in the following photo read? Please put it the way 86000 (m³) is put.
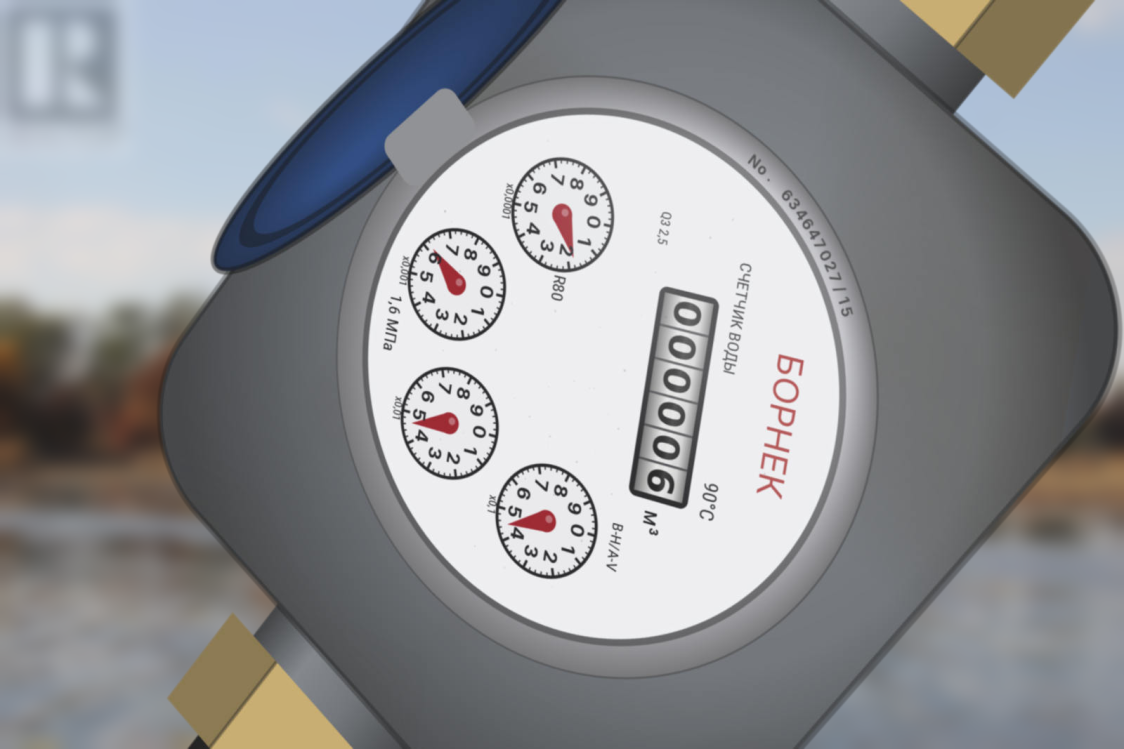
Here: 6.4461 (m³)
